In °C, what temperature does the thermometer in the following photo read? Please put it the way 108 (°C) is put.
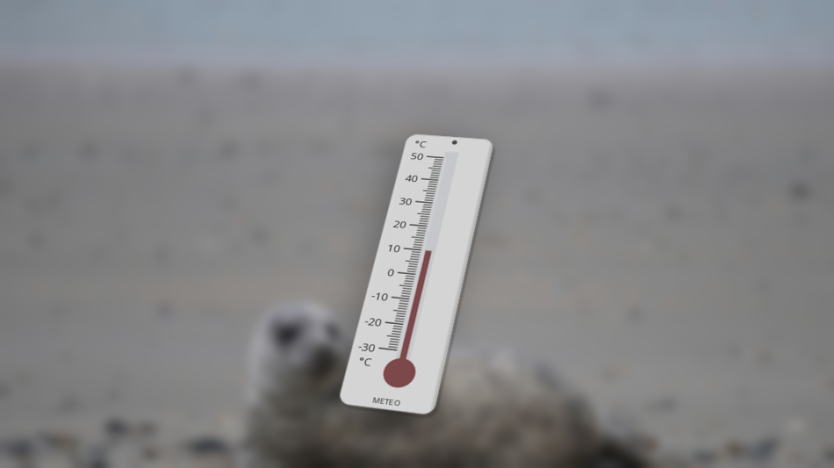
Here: 10 (°C)
